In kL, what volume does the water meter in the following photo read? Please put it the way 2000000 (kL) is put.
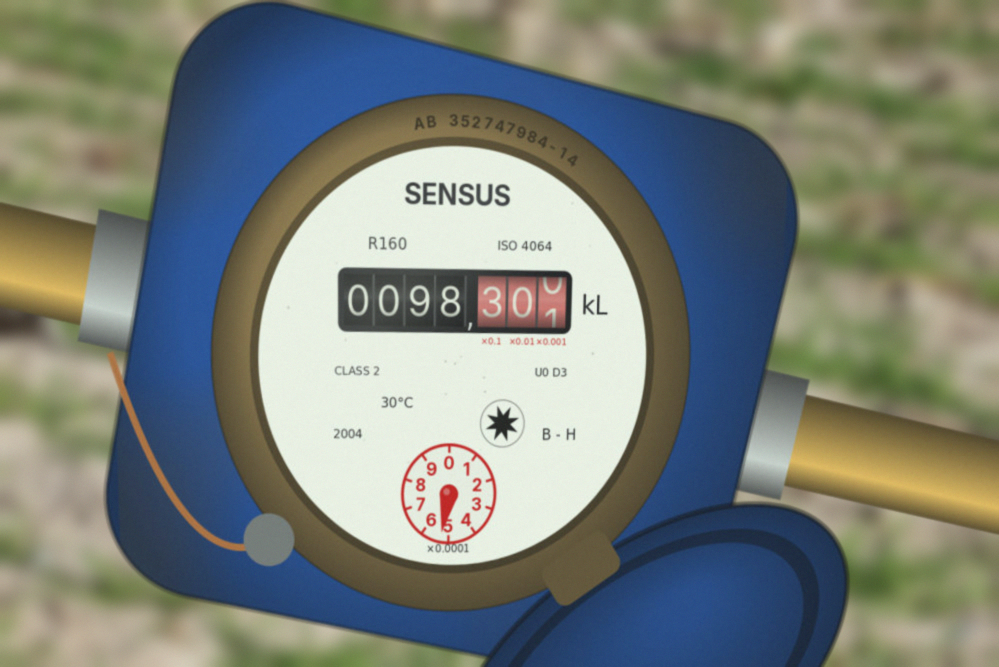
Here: 98.3005 (kL)
